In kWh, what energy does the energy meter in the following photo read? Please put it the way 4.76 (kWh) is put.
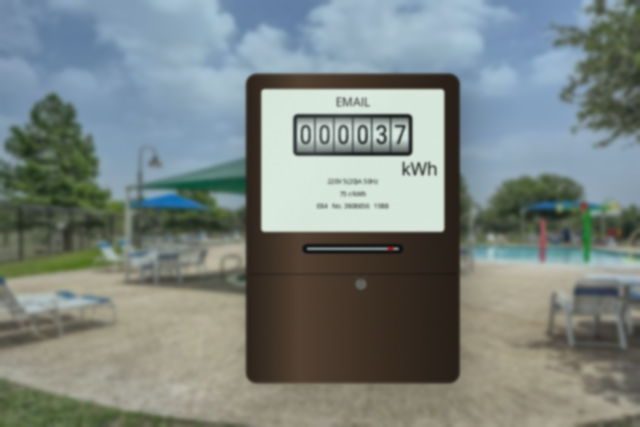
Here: 37 (kWh)
